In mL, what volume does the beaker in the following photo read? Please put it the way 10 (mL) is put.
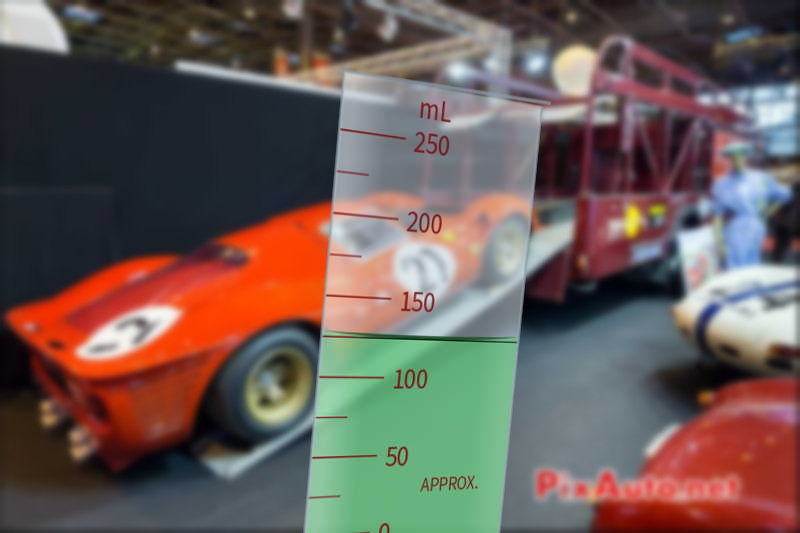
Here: 125 (mL)
